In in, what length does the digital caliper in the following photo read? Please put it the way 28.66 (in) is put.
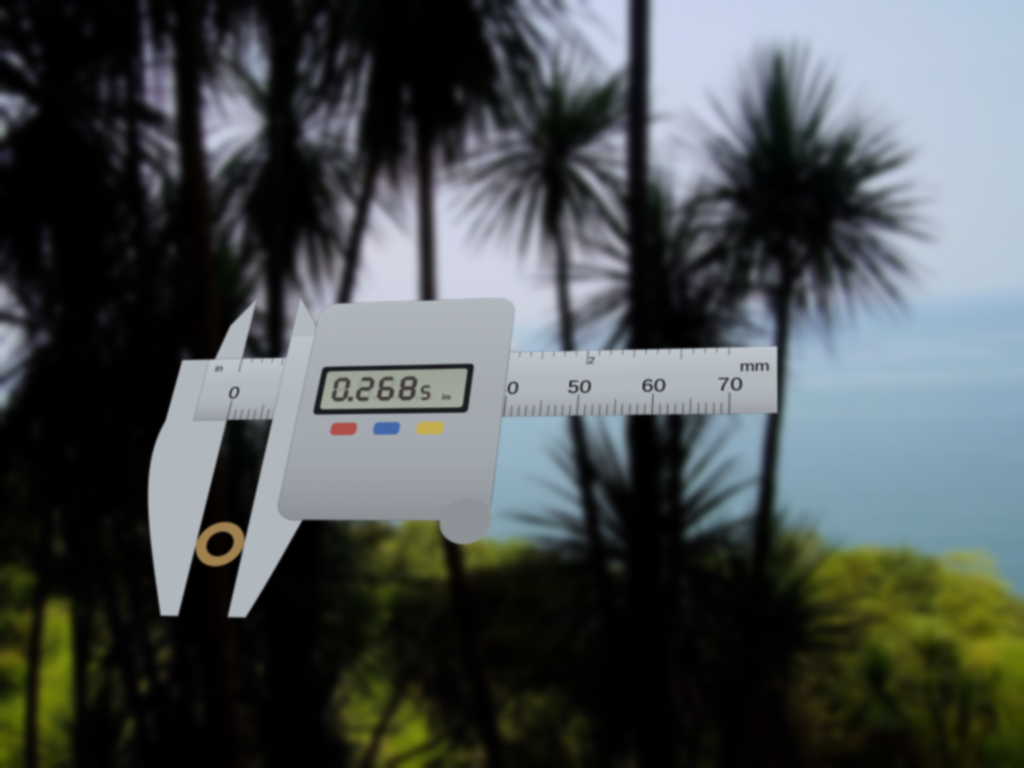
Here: 0.2685 (in)
